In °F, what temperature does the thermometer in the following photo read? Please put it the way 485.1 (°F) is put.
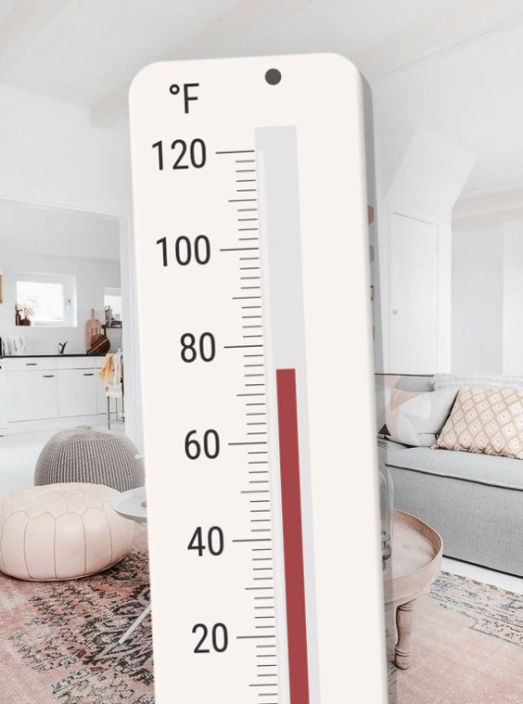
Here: 75 (°F)
